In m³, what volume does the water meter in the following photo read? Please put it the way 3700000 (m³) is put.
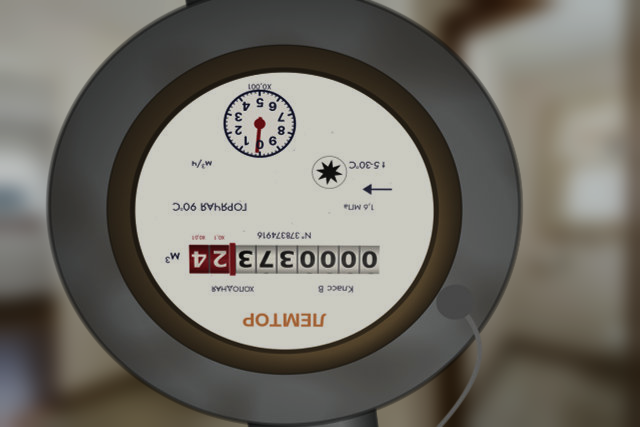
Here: 373.240 (m³)
